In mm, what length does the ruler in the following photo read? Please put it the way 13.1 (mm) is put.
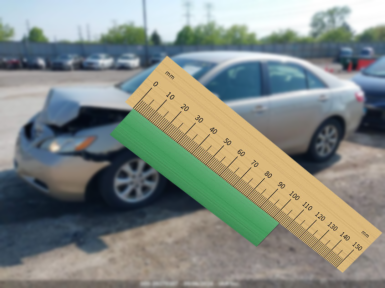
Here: 105 (mm)
